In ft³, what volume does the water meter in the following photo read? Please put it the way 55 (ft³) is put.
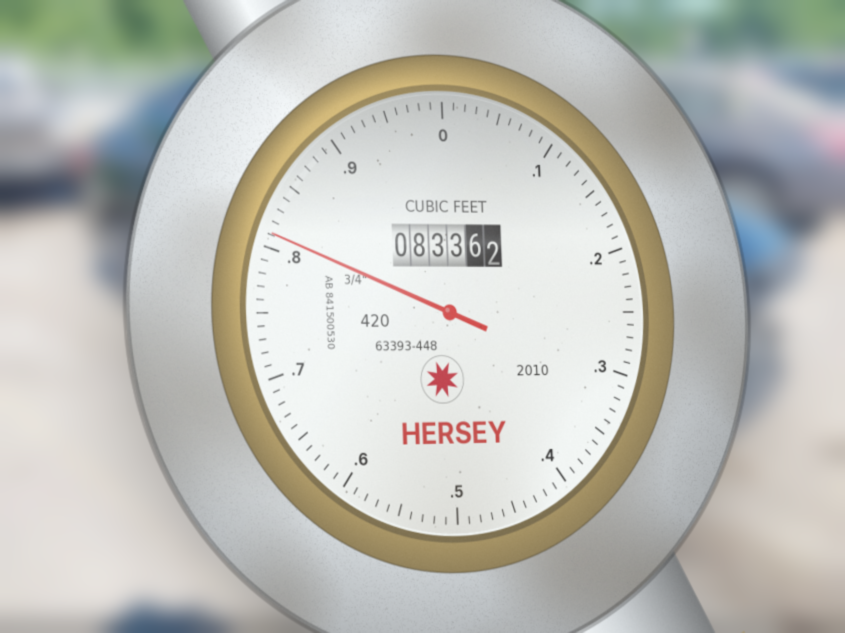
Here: 83361.81 (ft³)
